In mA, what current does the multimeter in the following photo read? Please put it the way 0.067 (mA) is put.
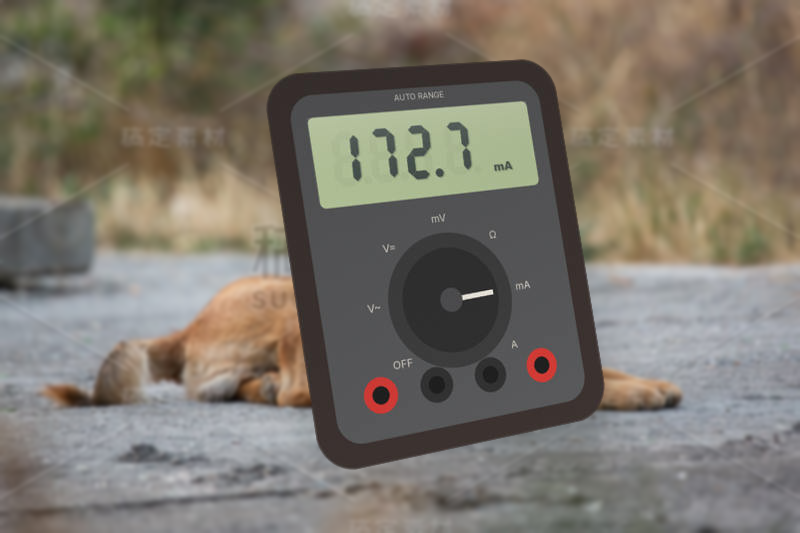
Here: 172.7 (mA)
